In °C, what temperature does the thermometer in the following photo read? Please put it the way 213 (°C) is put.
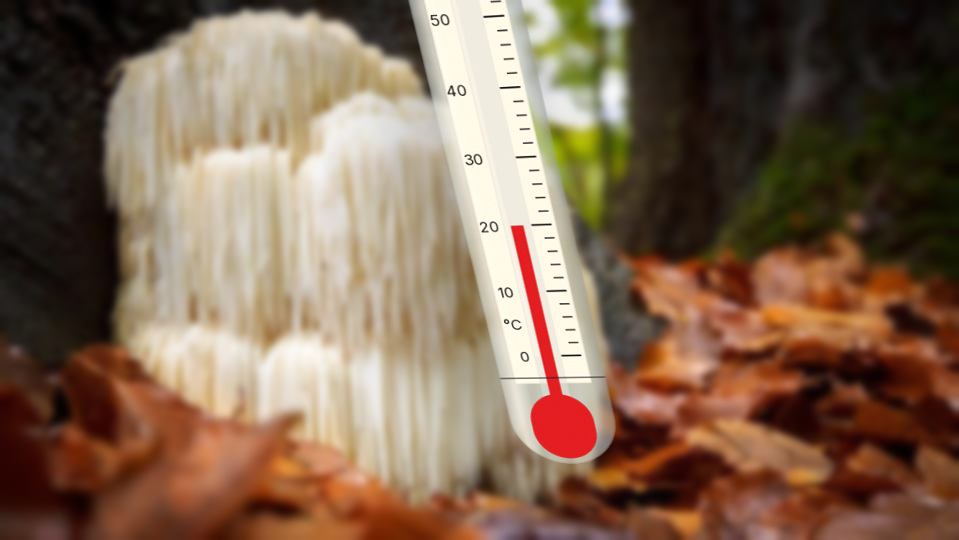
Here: 20 (°C)
